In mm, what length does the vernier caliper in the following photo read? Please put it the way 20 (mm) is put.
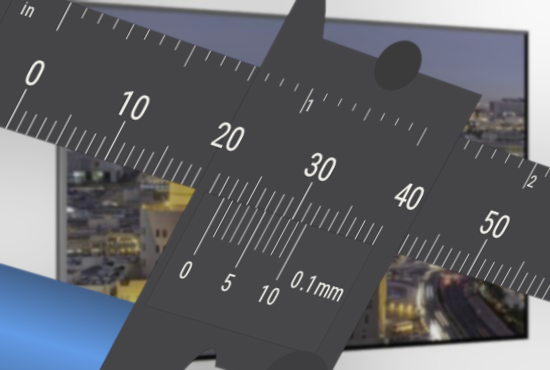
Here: 22.6 (mm)
